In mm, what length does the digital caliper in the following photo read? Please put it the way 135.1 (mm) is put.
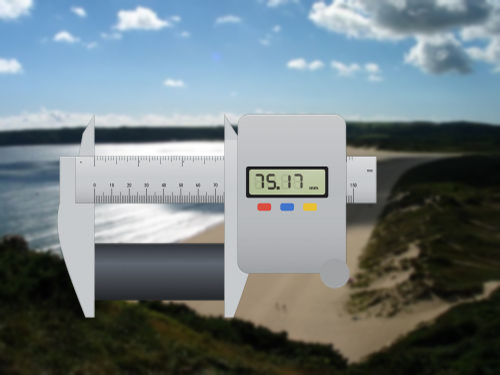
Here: 75.17 (mm)
